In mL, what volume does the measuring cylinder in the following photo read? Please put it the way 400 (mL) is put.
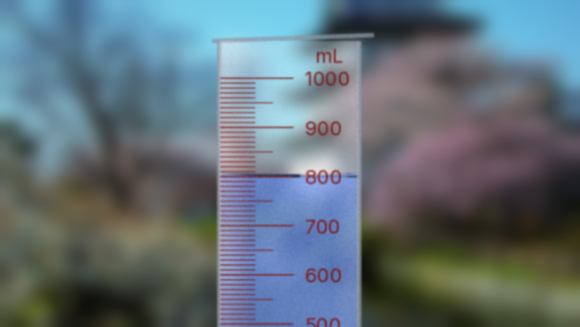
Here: 800 (mL)
